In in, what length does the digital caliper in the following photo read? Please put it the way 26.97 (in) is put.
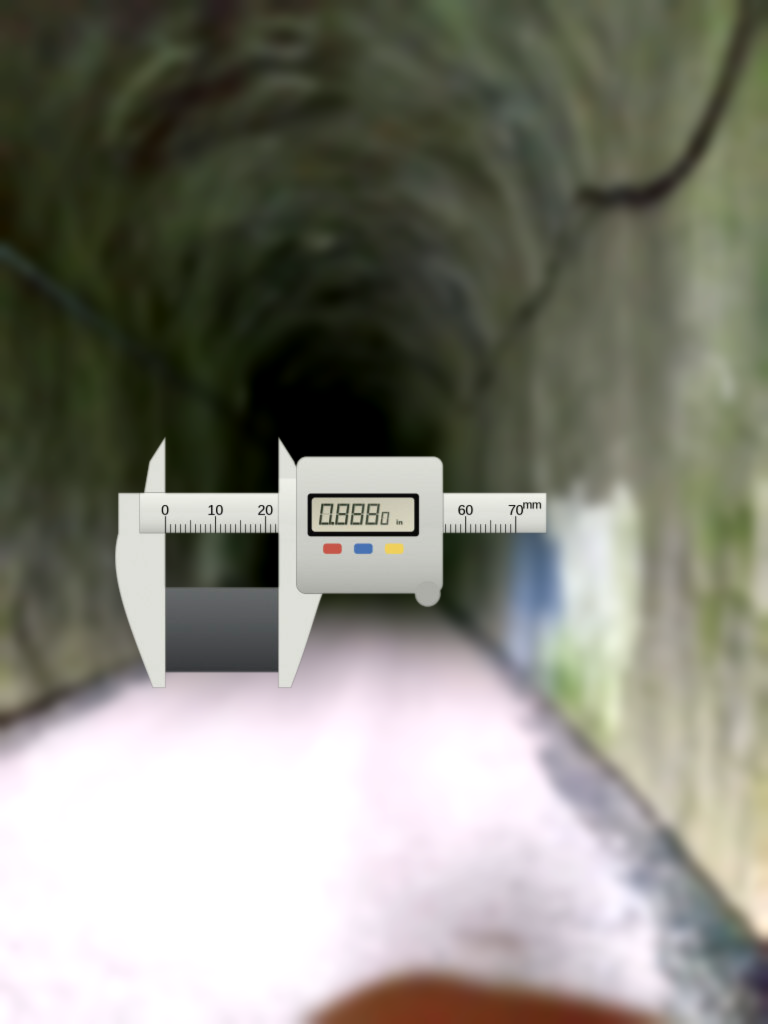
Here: 0.8880 (in)
